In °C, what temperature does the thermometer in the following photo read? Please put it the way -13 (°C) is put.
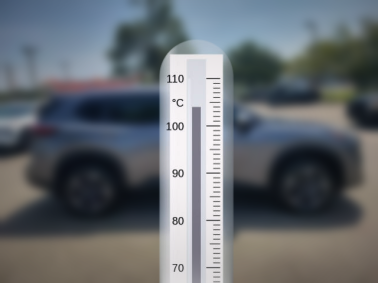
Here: 104 (°C)
